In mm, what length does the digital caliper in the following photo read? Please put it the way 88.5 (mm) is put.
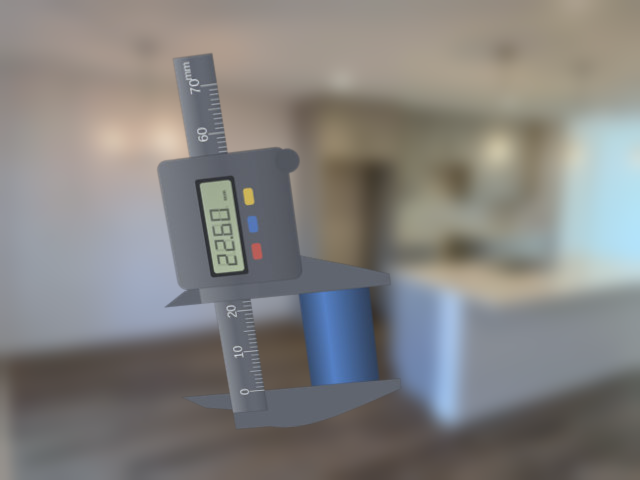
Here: 22.60 (mm)
